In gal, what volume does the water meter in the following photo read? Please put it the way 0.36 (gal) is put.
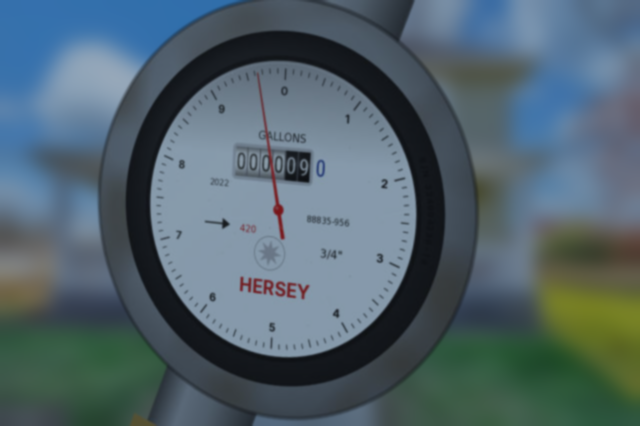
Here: 89.6 (gal)
